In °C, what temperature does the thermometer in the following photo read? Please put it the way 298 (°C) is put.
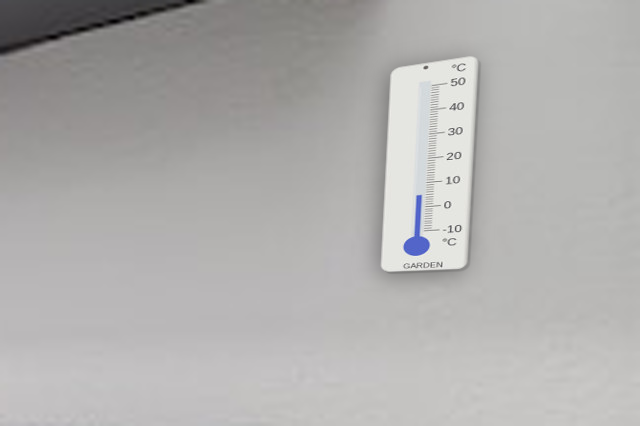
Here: 5 (°C)
